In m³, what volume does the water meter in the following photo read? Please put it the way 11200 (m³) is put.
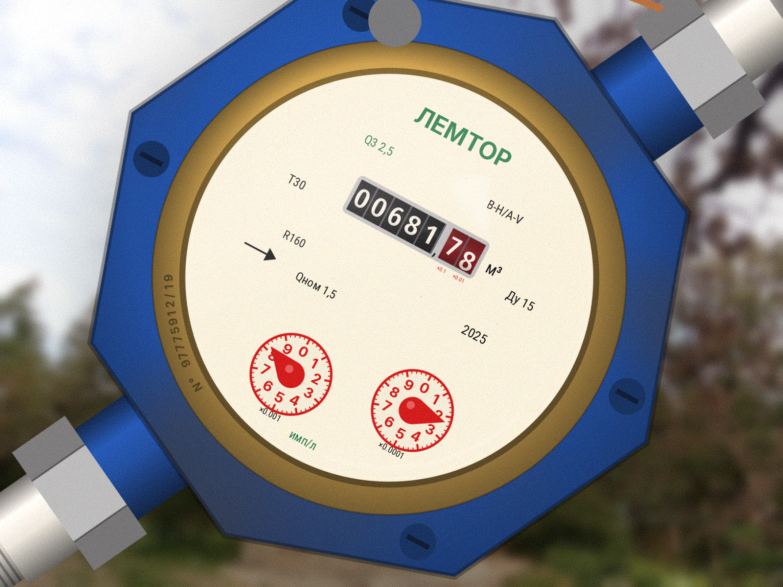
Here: 681.7782 (m³)
